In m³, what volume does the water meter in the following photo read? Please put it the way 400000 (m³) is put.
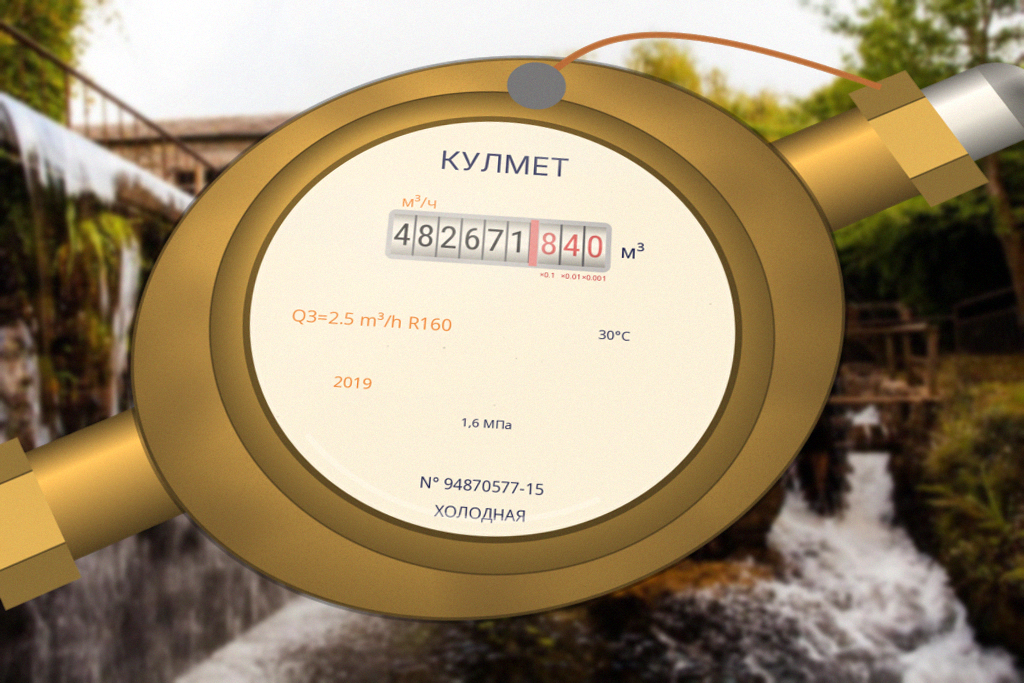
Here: 482671.840 (m³)
